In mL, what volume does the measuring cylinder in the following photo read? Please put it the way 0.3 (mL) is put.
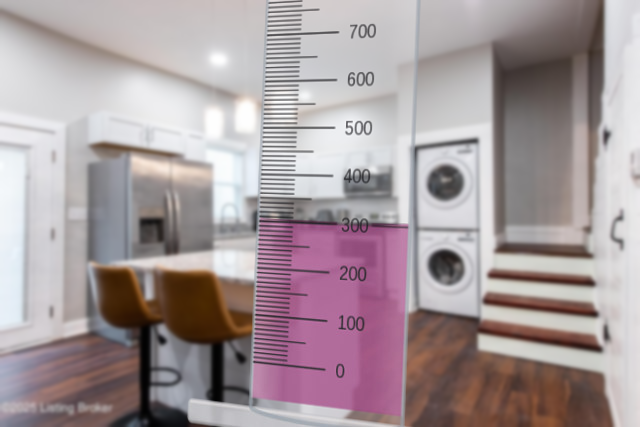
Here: 300 (mL)
